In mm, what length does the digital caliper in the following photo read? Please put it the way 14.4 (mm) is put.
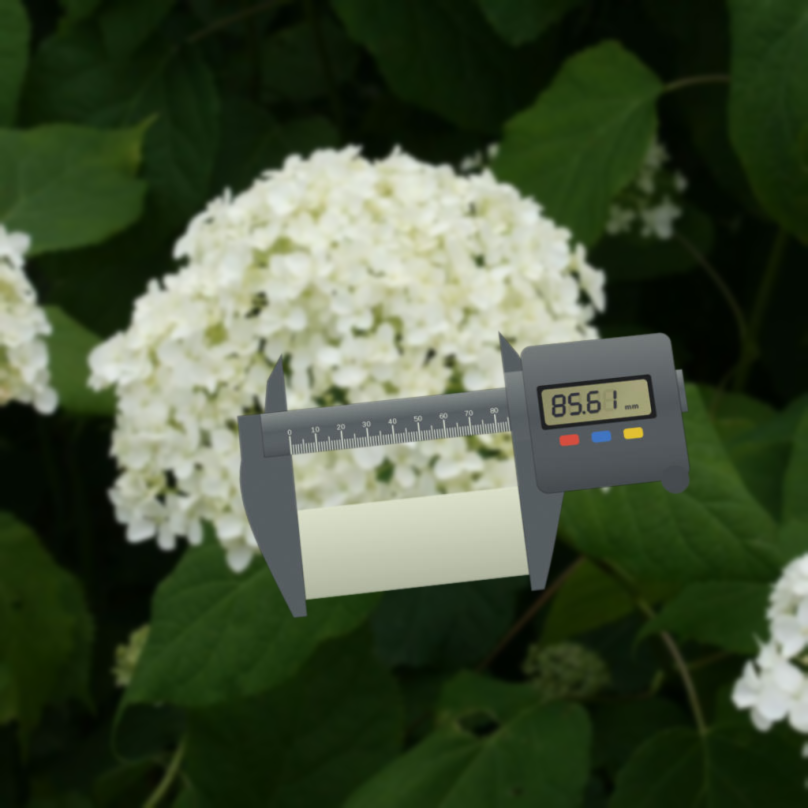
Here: 85.61 (mm)
